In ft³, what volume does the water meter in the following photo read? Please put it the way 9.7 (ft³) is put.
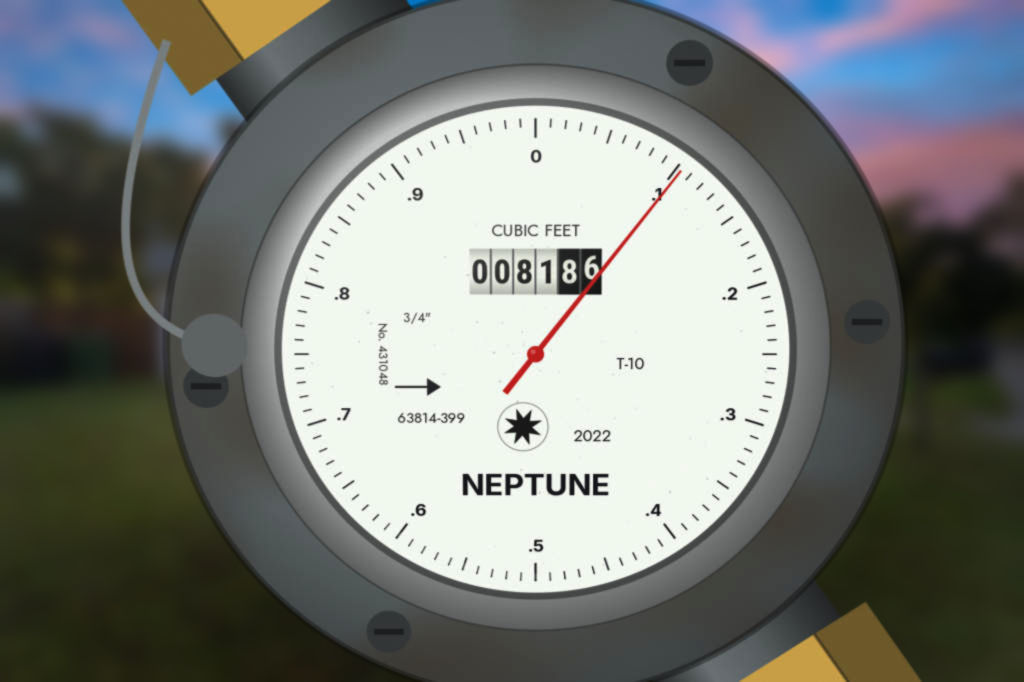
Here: 8186.10 (ft³)
